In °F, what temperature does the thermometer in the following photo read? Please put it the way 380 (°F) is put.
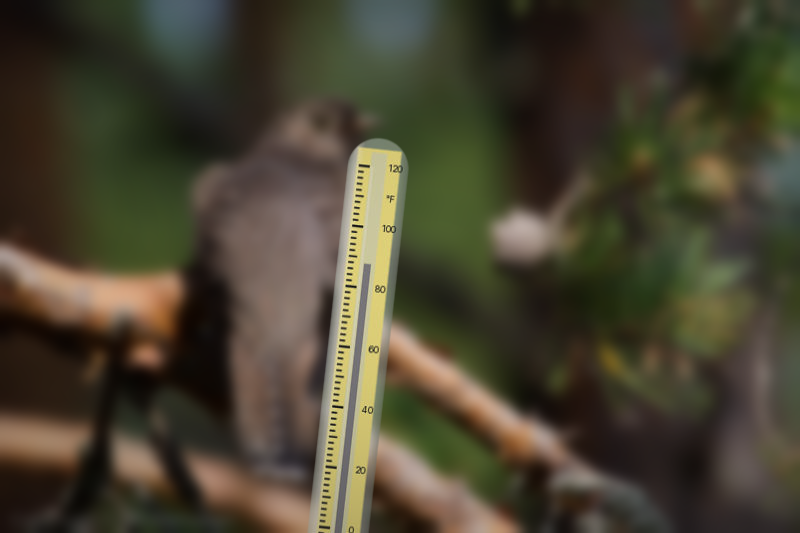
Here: 88 (°F)
